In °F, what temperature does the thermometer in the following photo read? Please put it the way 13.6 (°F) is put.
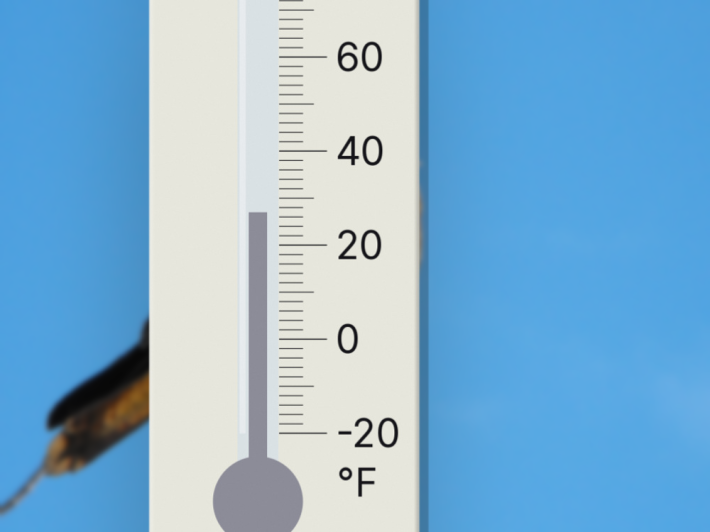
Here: 27 (°F)
